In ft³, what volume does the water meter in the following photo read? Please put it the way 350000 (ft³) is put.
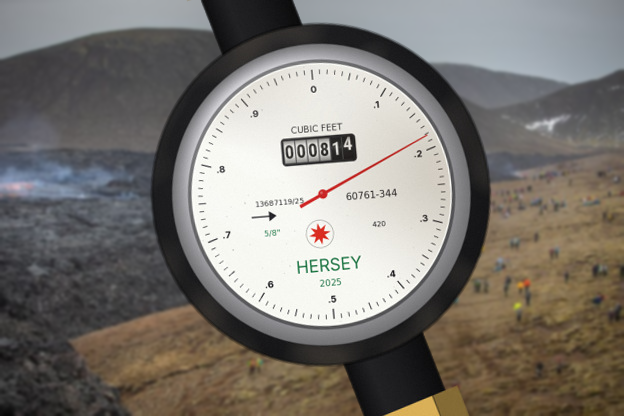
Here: 814.18 (ft³)
